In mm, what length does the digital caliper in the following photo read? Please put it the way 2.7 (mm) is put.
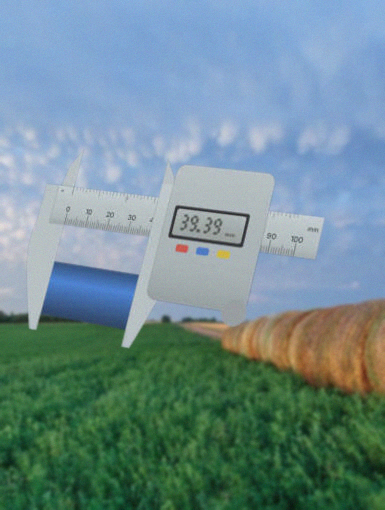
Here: 39.39 (mm)
